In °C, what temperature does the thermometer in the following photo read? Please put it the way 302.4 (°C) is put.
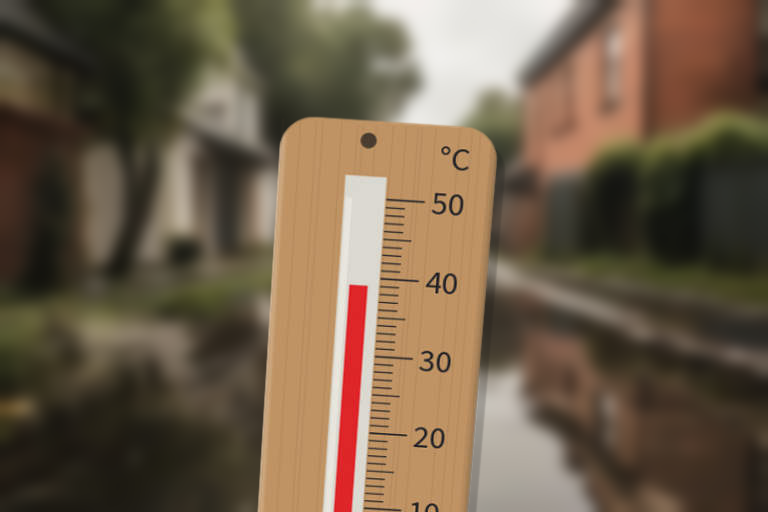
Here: 39 (°C)
